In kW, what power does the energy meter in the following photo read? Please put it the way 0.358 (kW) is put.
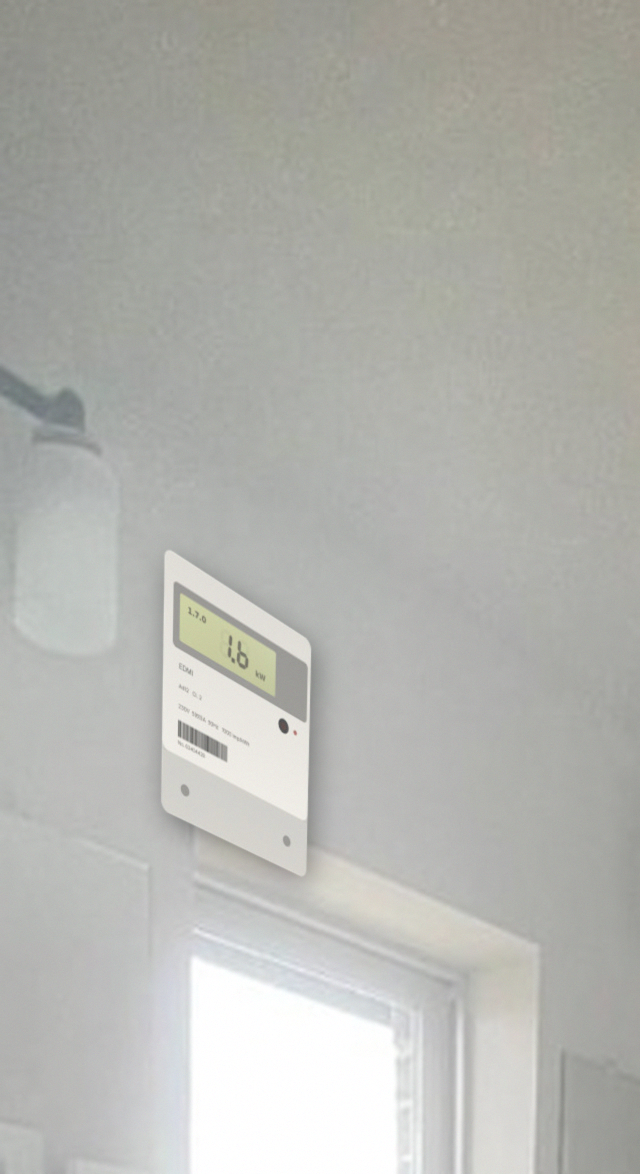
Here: 1.6 (kW)
